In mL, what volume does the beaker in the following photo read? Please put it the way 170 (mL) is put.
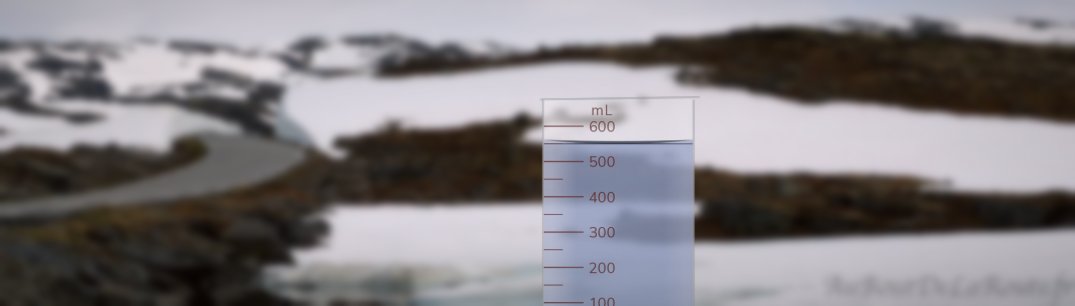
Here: 550 (mL)
